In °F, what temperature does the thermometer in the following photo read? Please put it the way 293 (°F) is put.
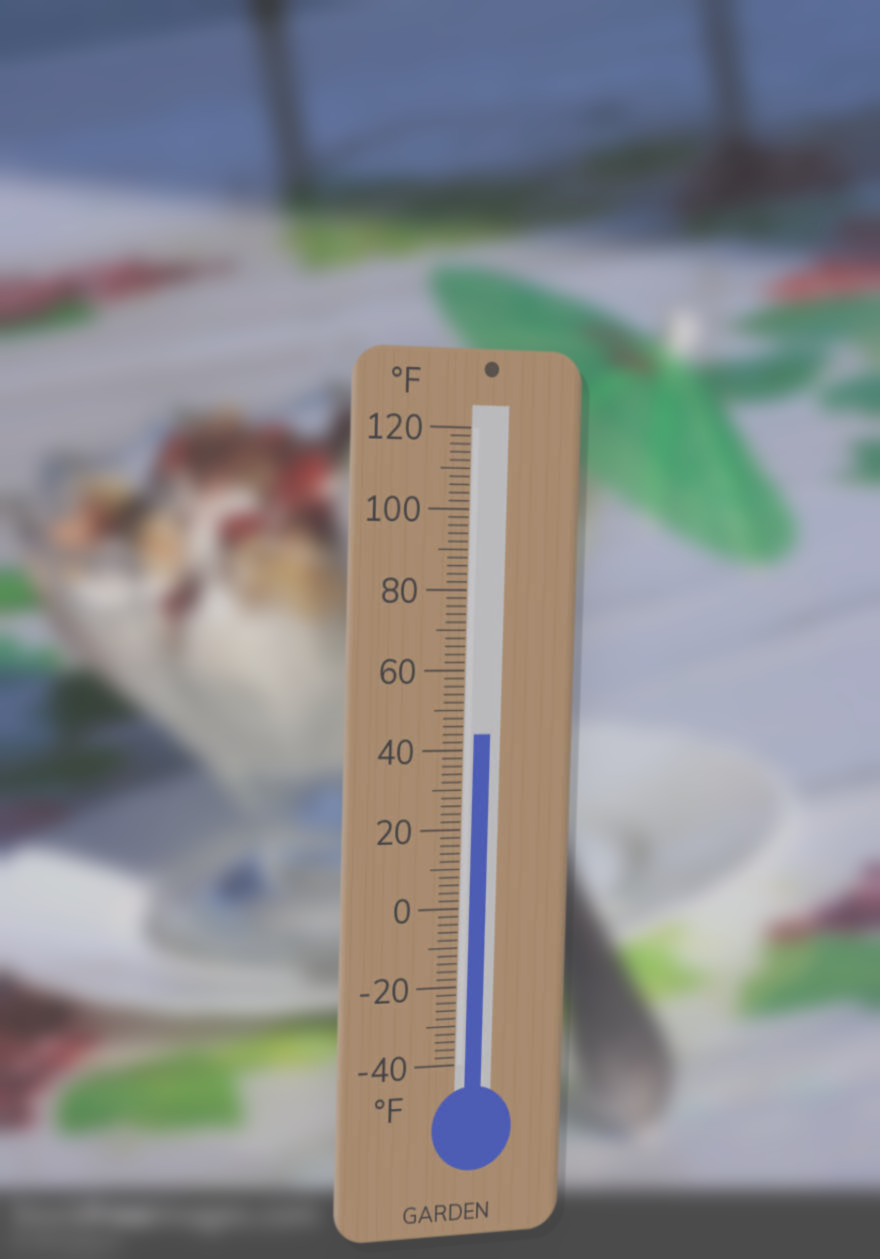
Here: 44 (°F)
